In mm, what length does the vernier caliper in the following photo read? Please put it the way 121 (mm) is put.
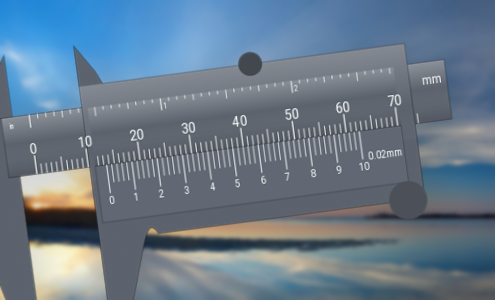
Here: 13.5 (mm)
